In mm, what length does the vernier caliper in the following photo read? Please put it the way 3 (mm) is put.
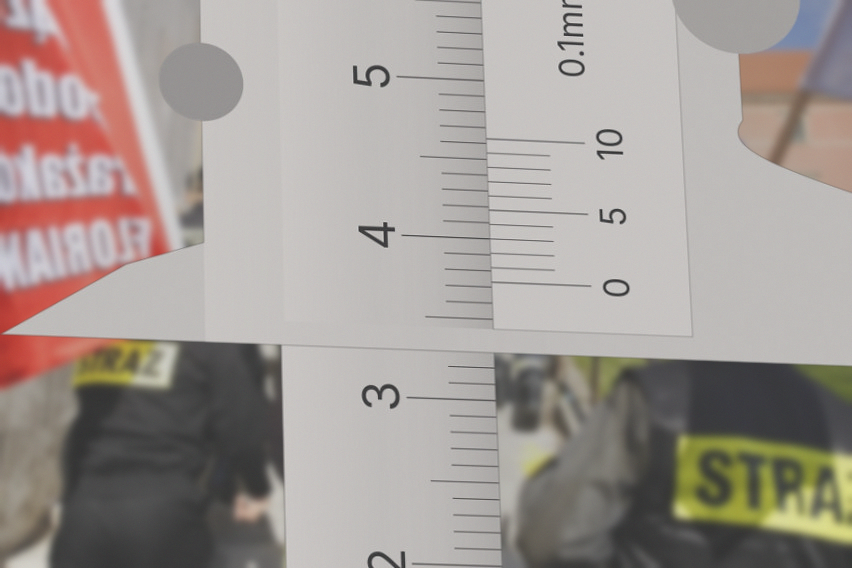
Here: 37.3 (mm)
